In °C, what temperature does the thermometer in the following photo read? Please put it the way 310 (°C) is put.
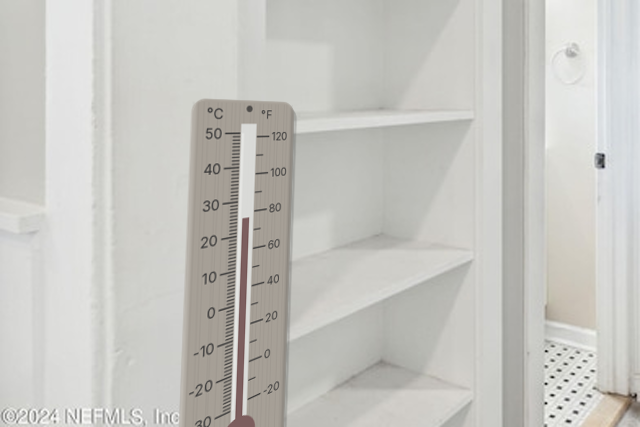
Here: 25 (°C)
